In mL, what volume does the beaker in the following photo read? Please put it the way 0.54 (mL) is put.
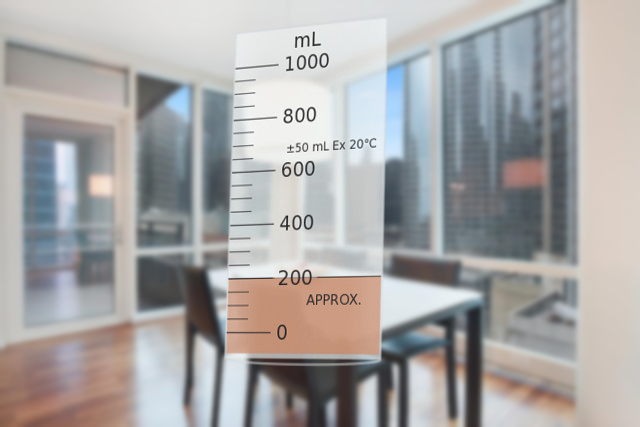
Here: 200 (mL)
